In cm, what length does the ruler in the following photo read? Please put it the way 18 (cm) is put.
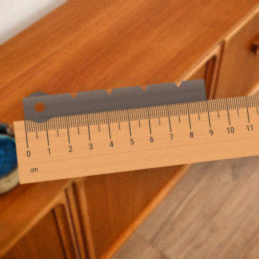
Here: 9 (cm)
